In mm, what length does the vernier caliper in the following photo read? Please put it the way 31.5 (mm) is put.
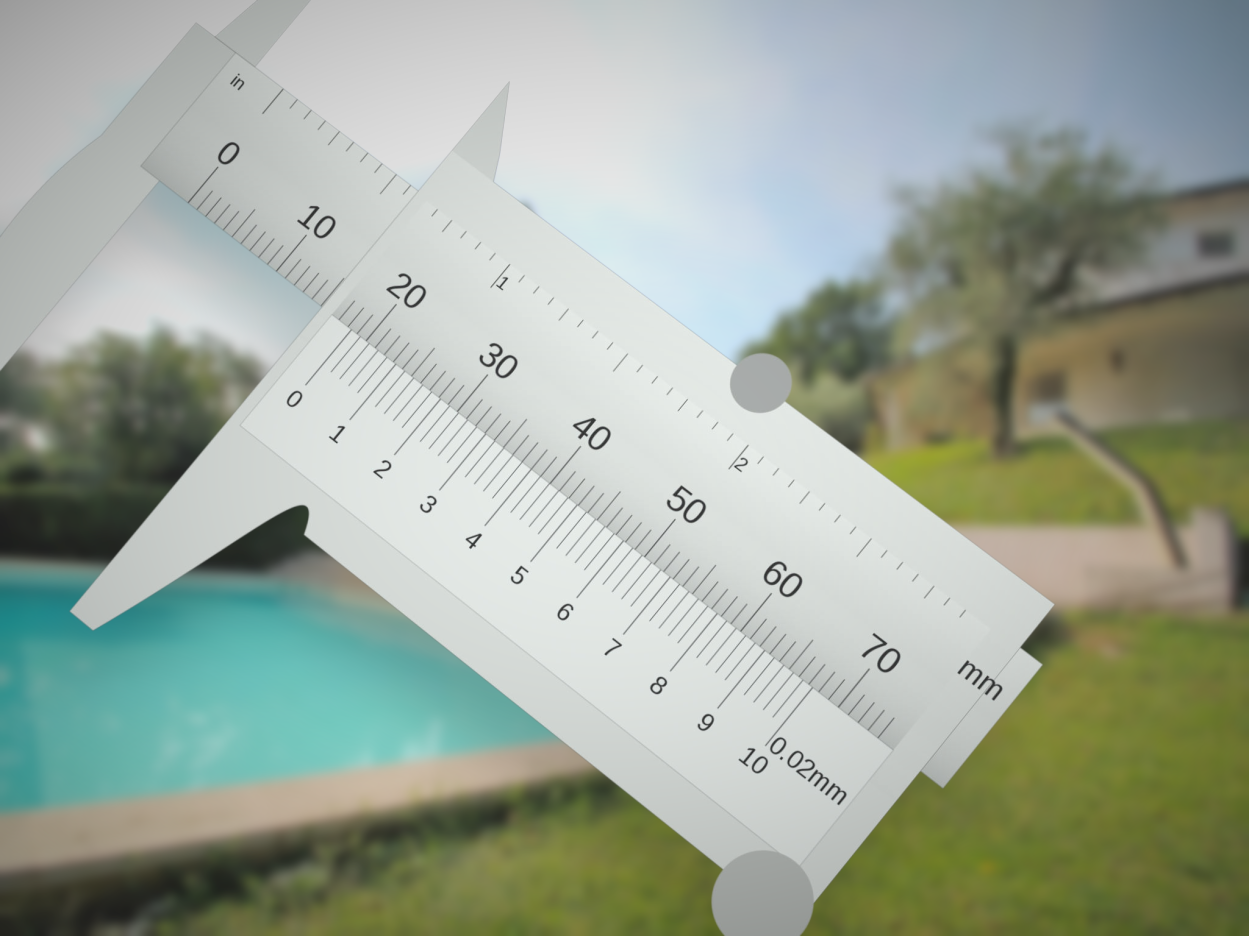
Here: 18.4 (mm)
